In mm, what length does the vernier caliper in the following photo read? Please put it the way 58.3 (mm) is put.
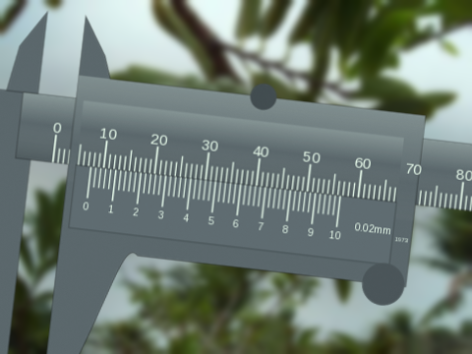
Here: 7.5 (mm)
